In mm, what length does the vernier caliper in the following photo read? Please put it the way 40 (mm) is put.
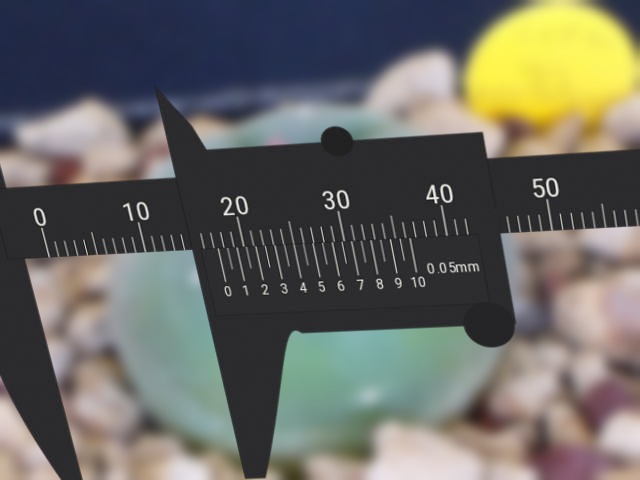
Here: 17.4 (mm)
